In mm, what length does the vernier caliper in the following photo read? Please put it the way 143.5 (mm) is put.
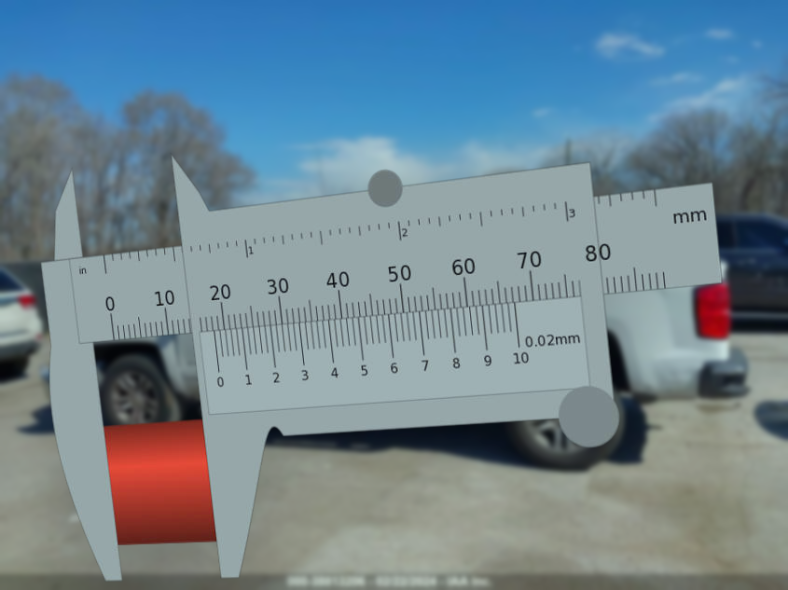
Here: 18.2 (mm)
